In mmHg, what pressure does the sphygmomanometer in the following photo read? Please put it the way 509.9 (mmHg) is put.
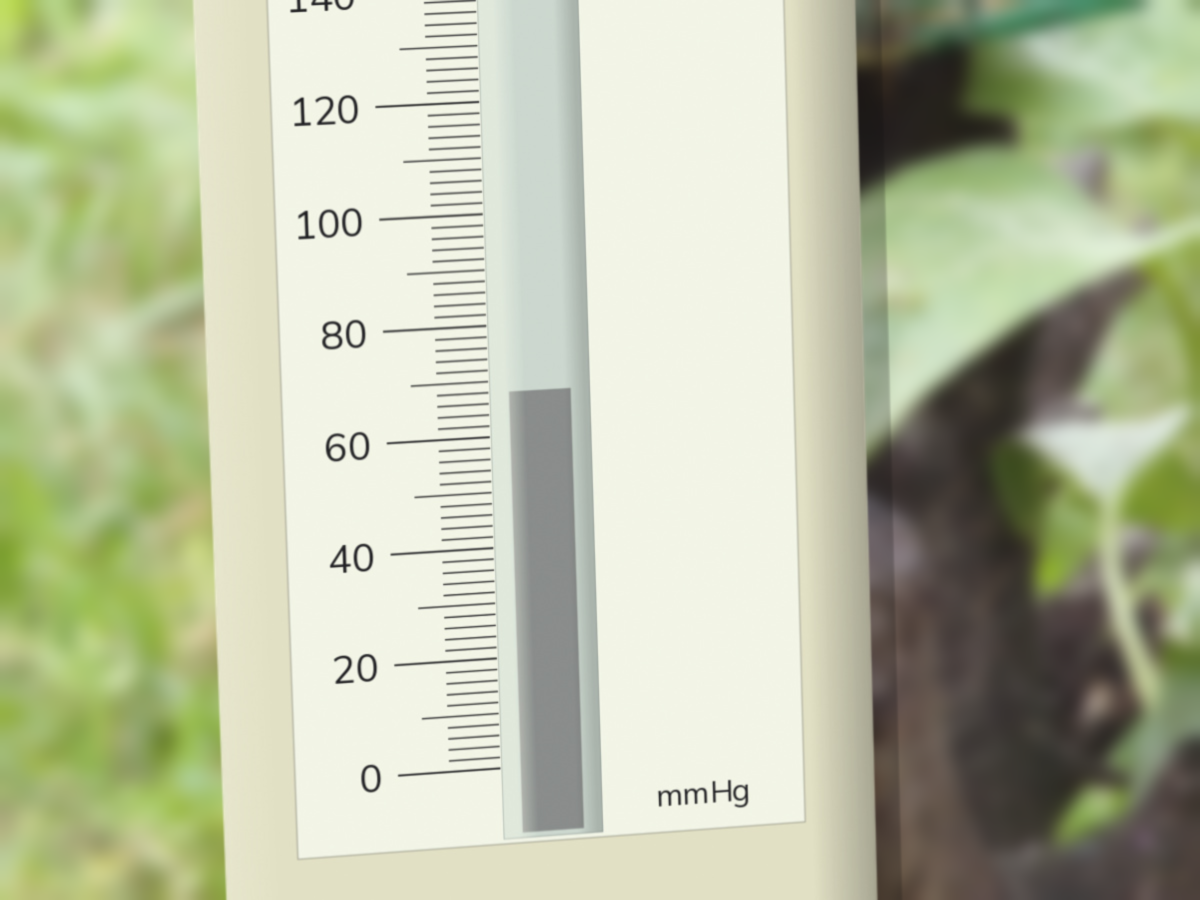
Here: 68 (mmHg)
